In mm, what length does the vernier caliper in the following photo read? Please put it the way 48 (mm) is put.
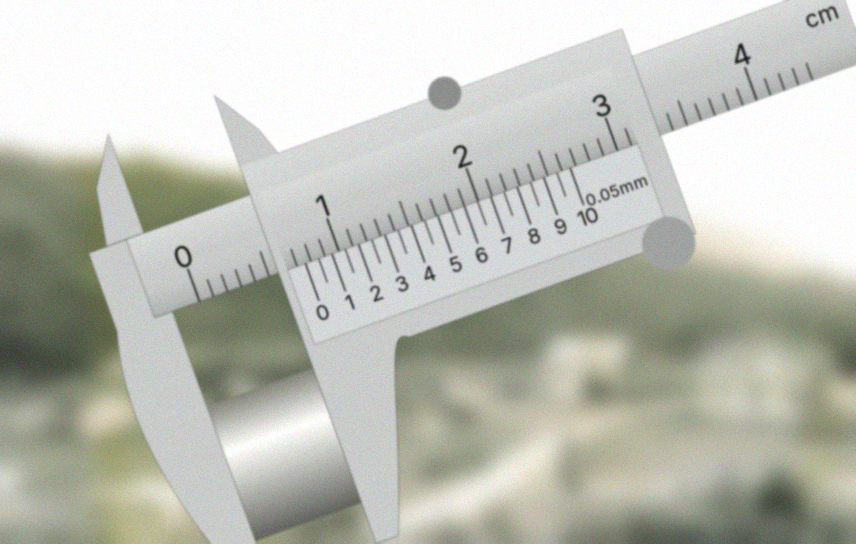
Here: 7.6 (mm)
